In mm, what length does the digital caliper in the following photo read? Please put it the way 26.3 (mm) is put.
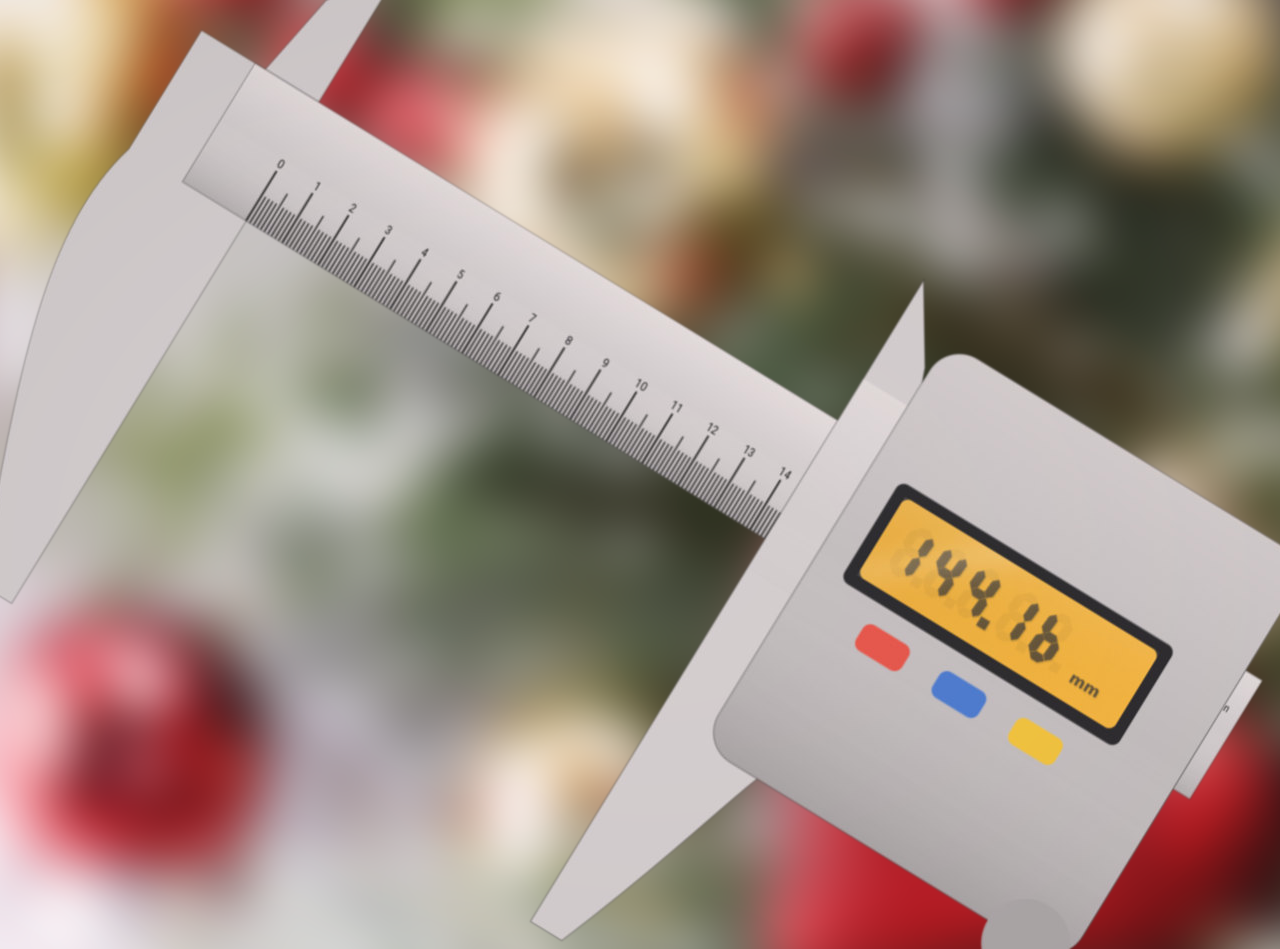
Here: 144.16 (mm)
